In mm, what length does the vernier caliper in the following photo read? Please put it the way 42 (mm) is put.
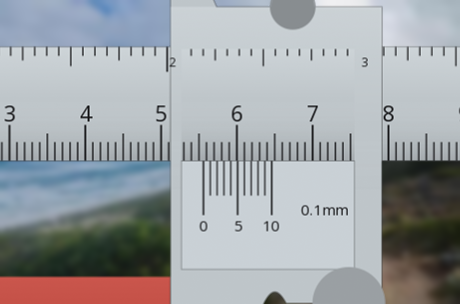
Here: 55.6 (mm)
